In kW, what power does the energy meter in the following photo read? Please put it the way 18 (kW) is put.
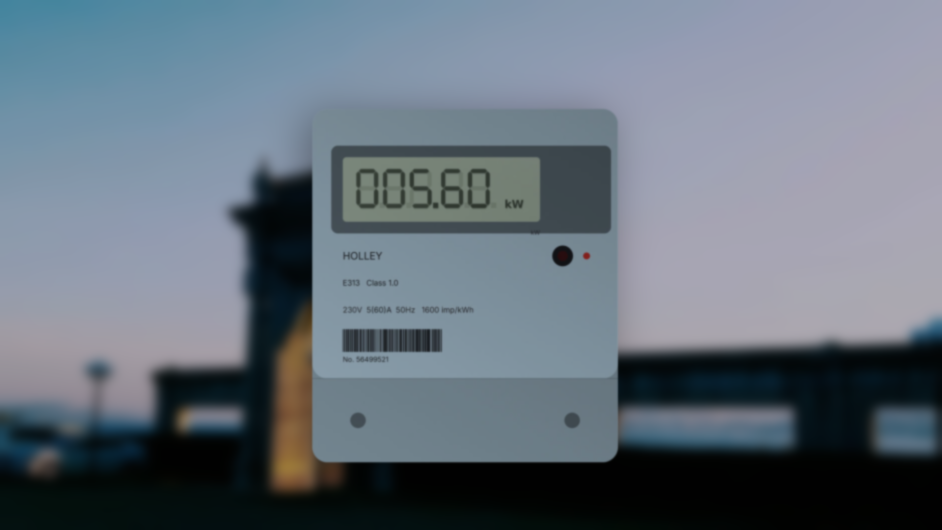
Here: 5.60 (kW)
